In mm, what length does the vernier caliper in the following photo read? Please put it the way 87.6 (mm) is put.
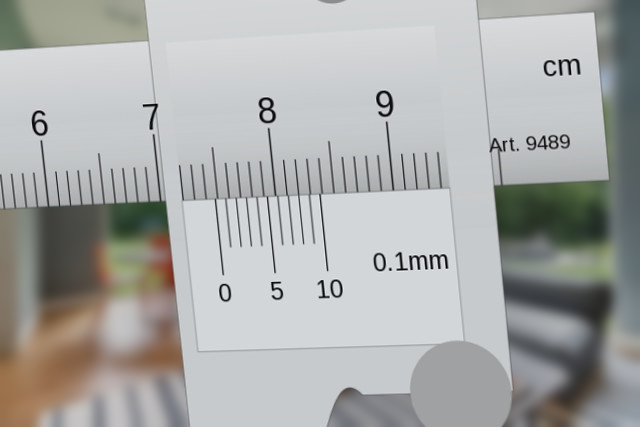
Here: 74.8 (mm)
